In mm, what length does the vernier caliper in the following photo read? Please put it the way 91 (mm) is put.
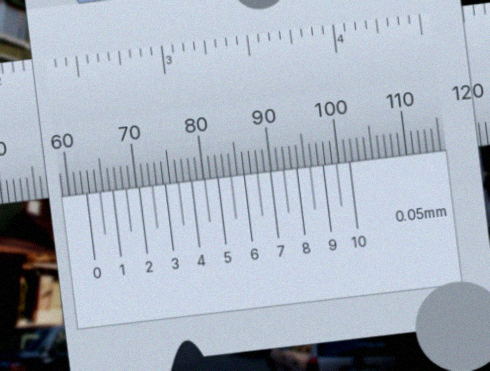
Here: 62.6 (mm)
